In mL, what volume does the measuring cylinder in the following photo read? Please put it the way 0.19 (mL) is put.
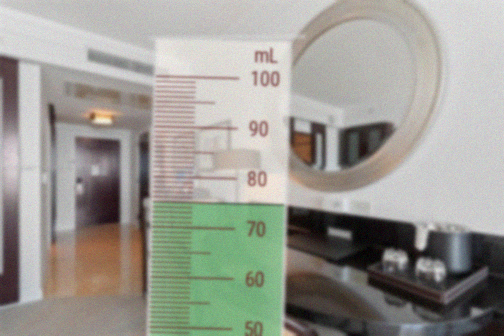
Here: 75 (mL)
